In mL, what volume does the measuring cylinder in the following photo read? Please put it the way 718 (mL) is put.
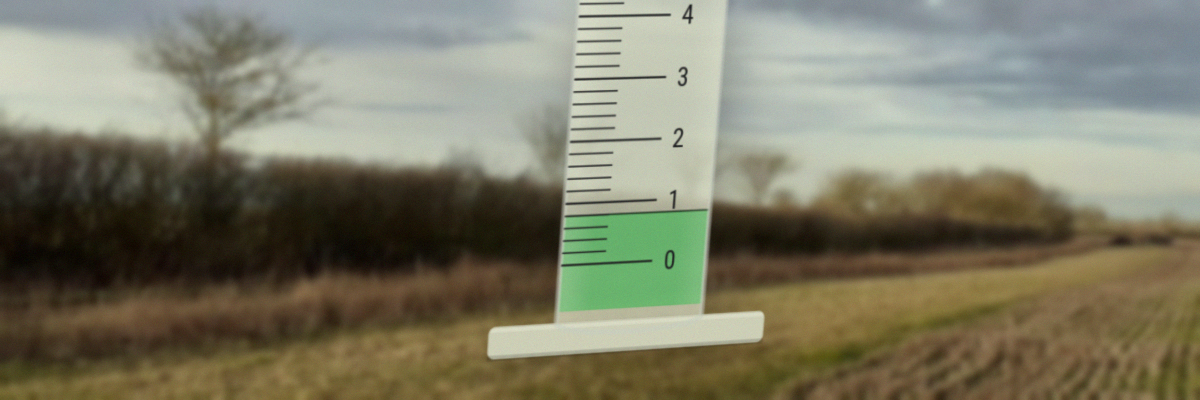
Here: 0.8 (mL)
